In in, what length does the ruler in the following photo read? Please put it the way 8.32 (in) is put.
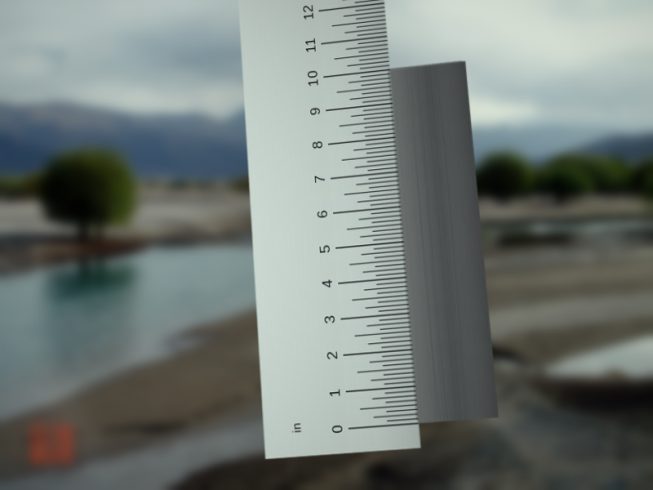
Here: 10 (in)
